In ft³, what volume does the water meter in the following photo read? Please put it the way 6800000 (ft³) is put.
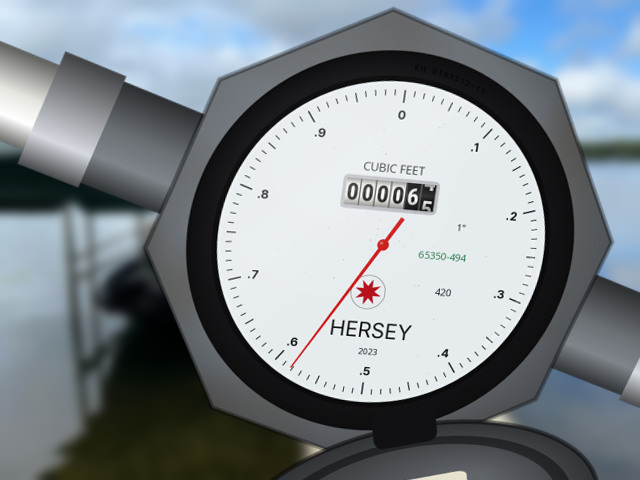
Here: 64.58 (ft³)
